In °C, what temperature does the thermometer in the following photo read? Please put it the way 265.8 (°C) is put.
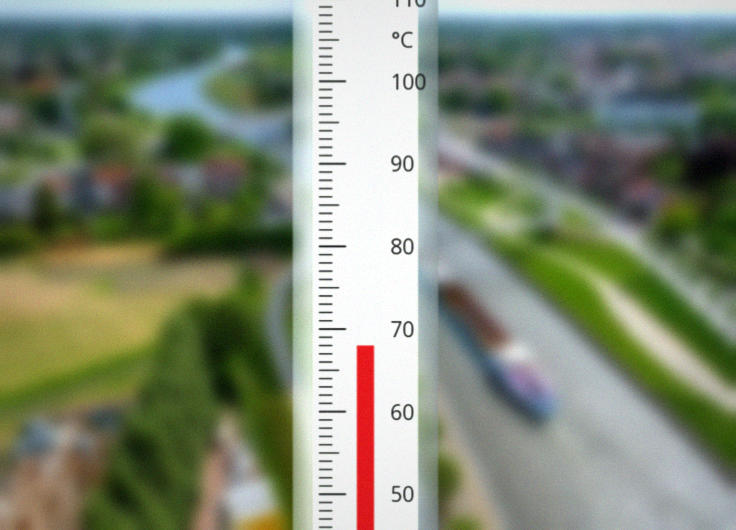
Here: 68 (°C)
